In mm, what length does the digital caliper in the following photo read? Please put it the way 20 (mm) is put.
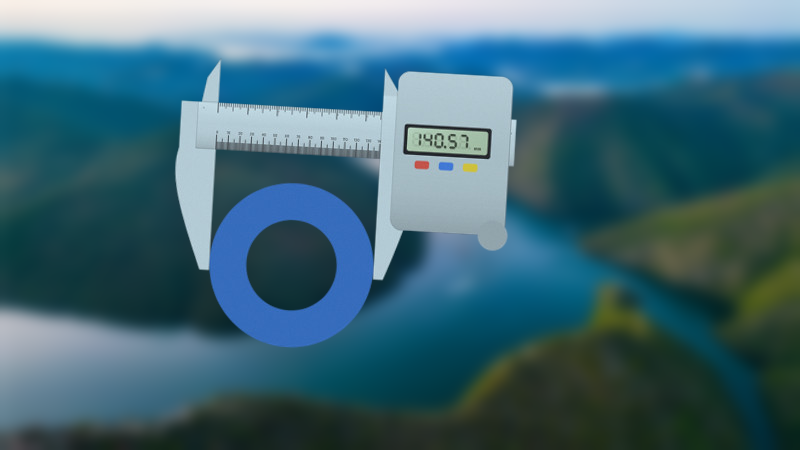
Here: 140.57 (mm)
